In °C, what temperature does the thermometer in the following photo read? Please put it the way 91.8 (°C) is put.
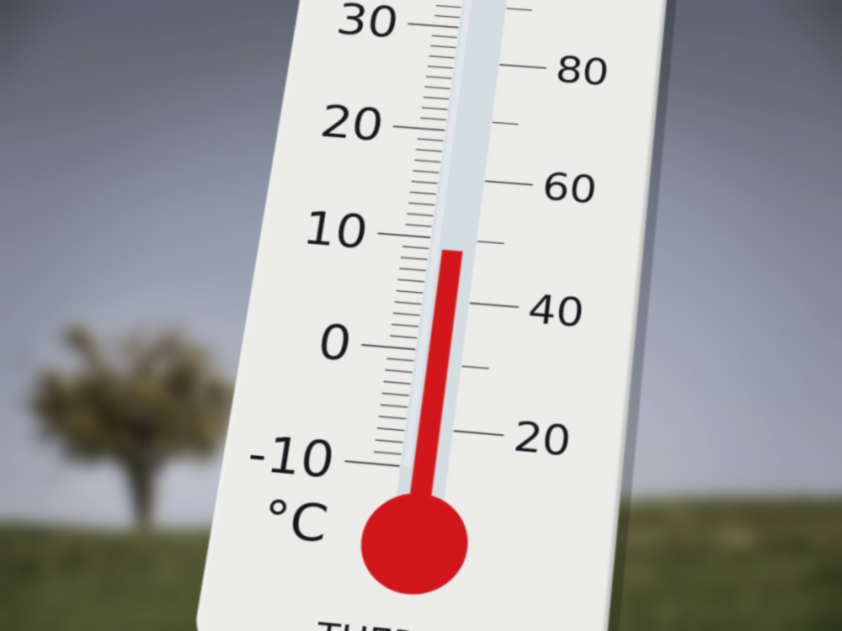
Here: 9 (°C)
